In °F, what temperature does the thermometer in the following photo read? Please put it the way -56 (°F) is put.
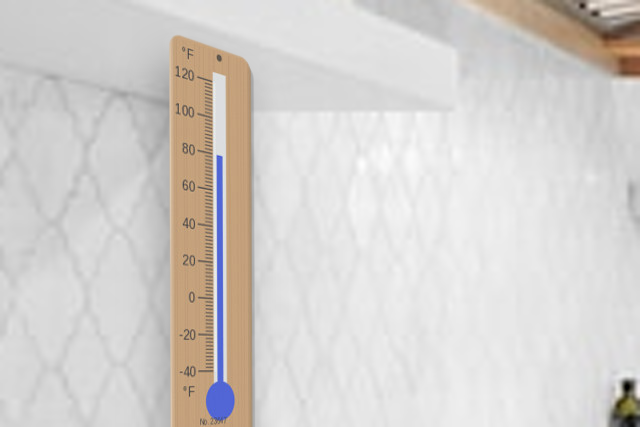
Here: 80 (°F)
